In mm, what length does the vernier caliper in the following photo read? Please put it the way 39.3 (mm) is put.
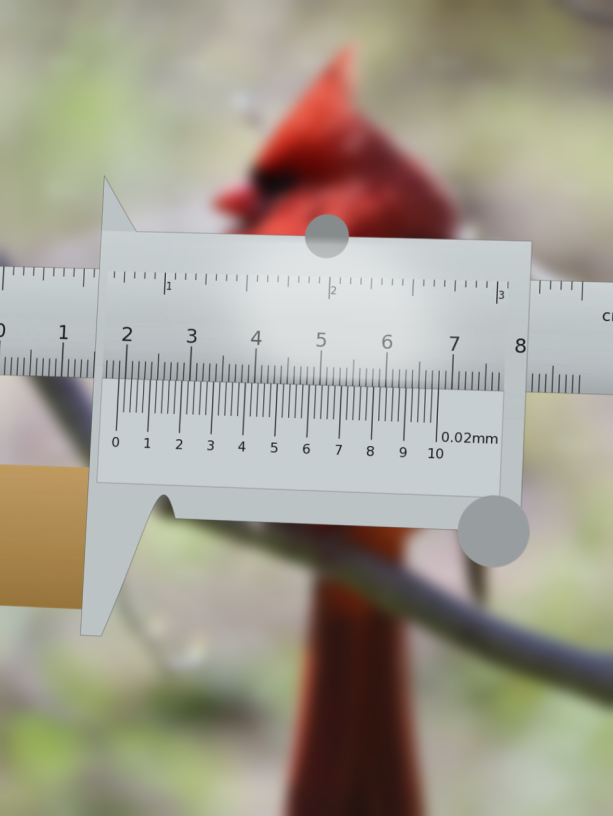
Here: 19.0 (mm)
